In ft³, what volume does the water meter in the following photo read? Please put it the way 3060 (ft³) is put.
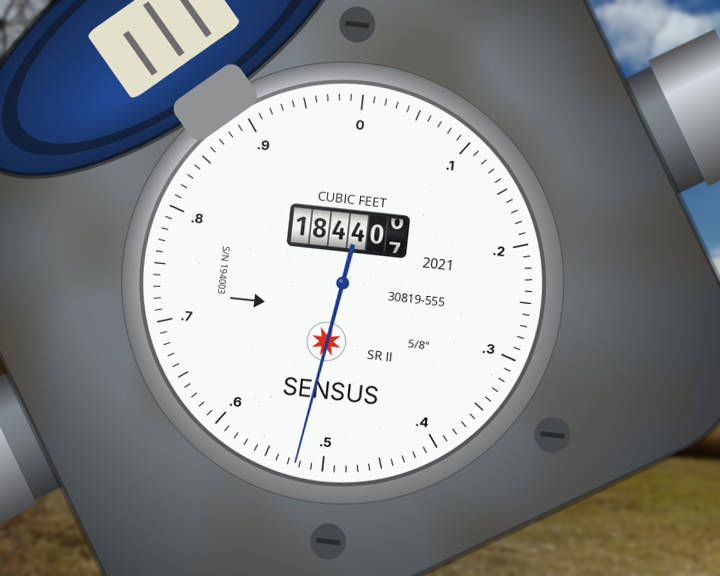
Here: 184406.52 (ft³)
